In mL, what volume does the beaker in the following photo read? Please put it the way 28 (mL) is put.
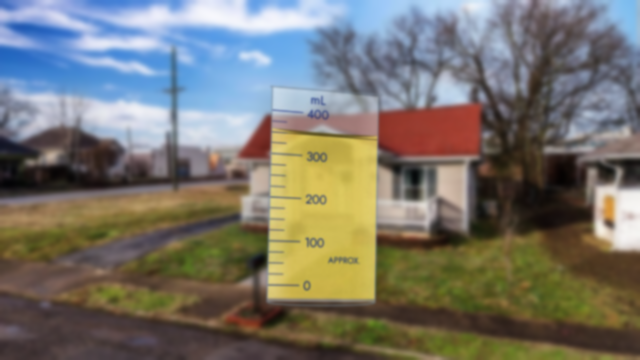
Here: 350 (mL)
